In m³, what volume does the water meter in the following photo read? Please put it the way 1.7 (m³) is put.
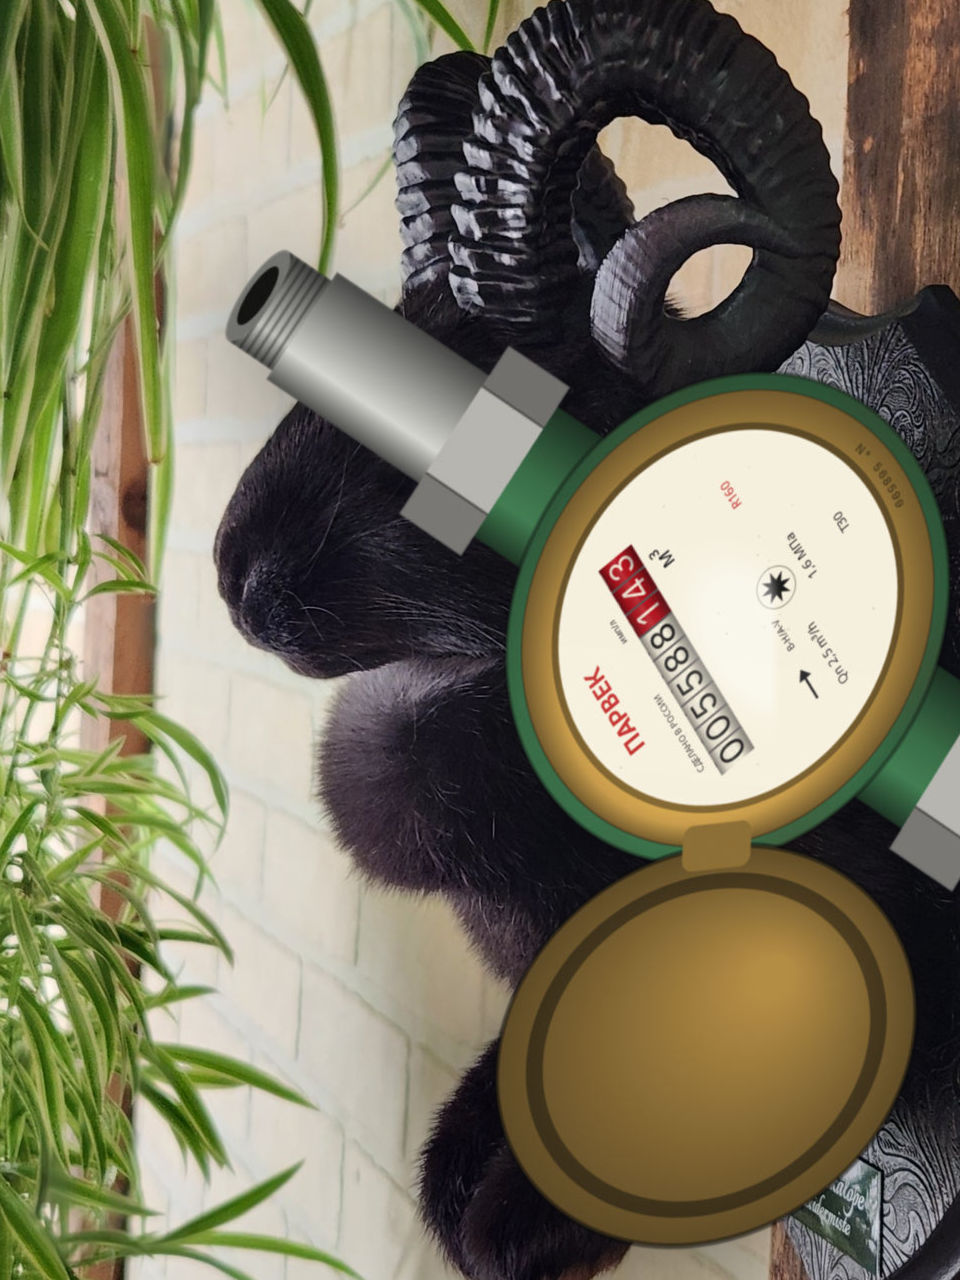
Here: 5588.143 (m³)
